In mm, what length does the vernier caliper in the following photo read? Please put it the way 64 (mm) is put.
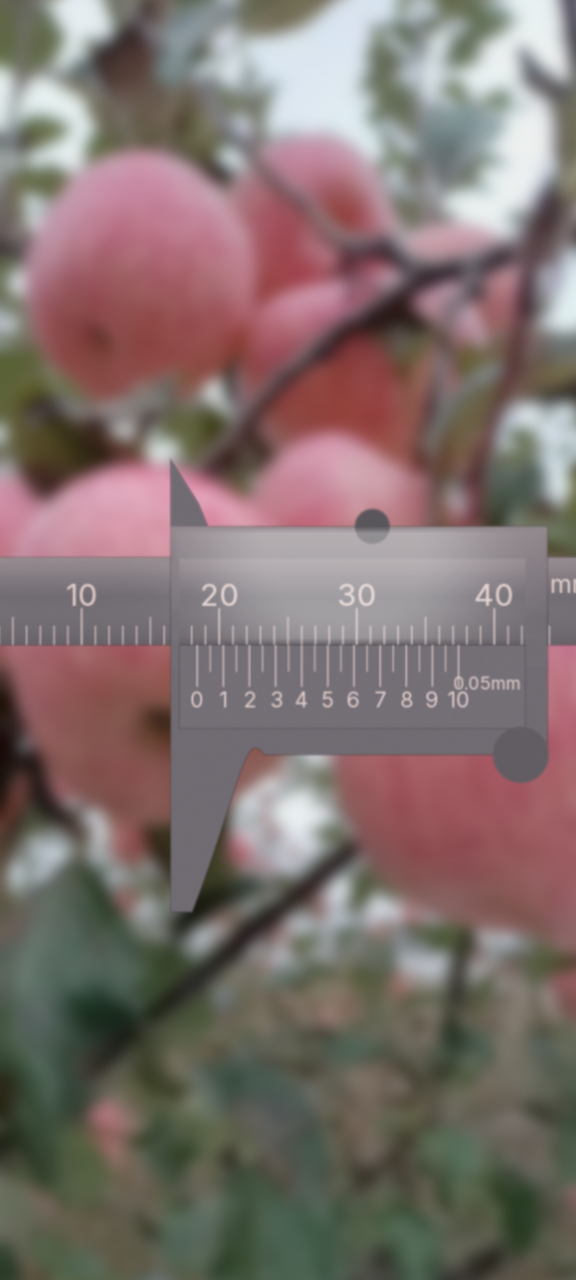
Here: 18.4 (mm)
